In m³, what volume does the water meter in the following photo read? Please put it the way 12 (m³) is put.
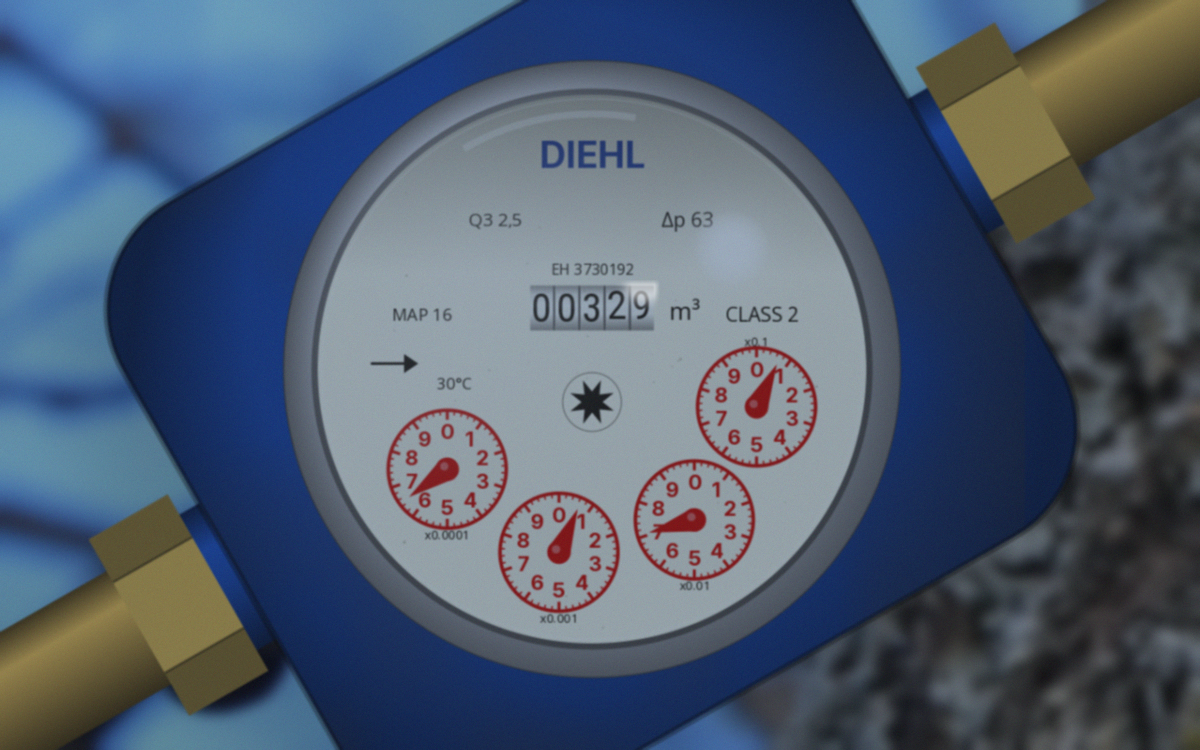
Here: 329.0706 (m³)
